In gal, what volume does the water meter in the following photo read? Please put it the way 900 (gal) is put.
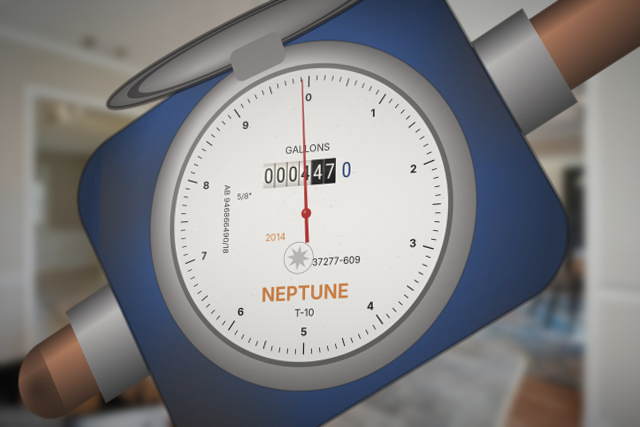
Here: 4469.9 (gal)
